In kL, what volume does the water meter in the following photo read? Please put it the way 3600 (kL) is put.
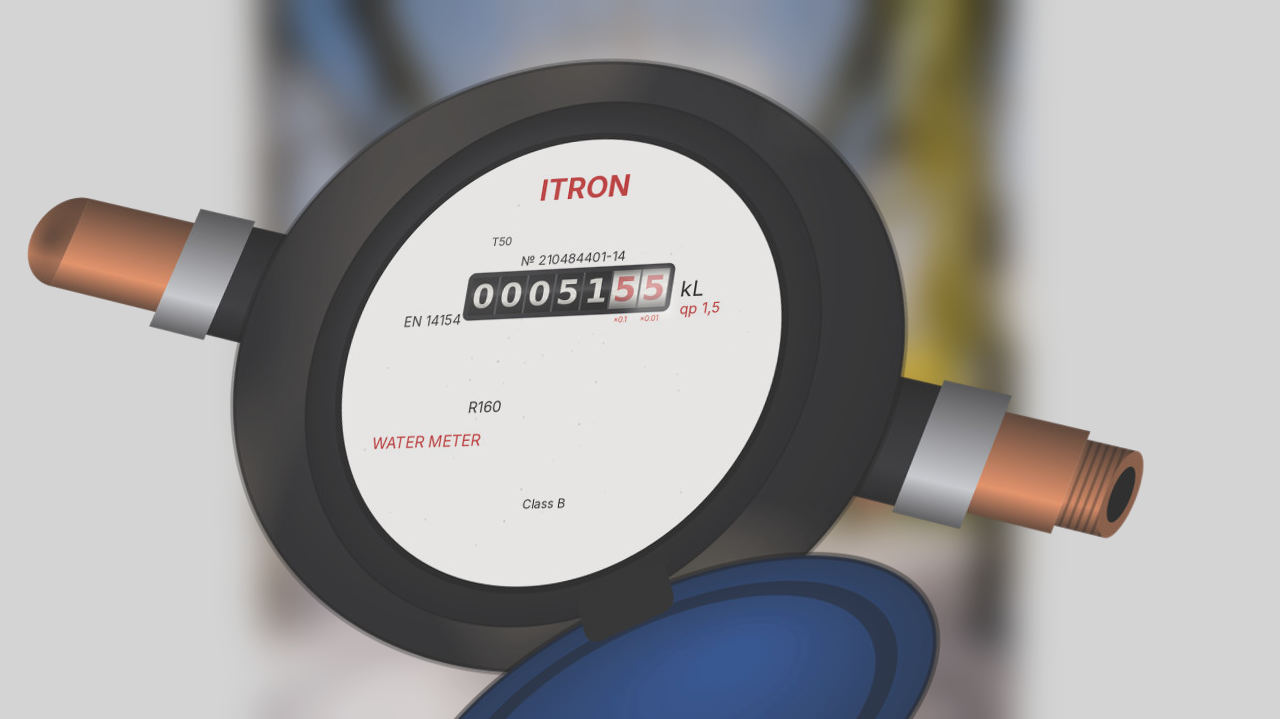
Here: 51.55 (kL)
